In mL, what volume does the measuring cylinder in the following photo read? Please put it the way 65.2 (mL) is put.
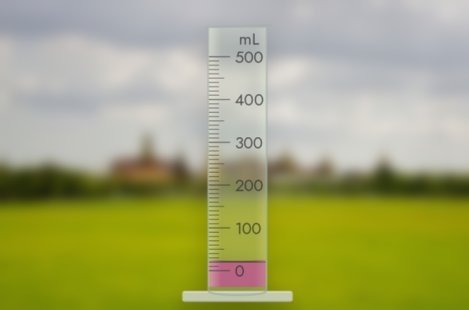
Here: 20 (mL)
